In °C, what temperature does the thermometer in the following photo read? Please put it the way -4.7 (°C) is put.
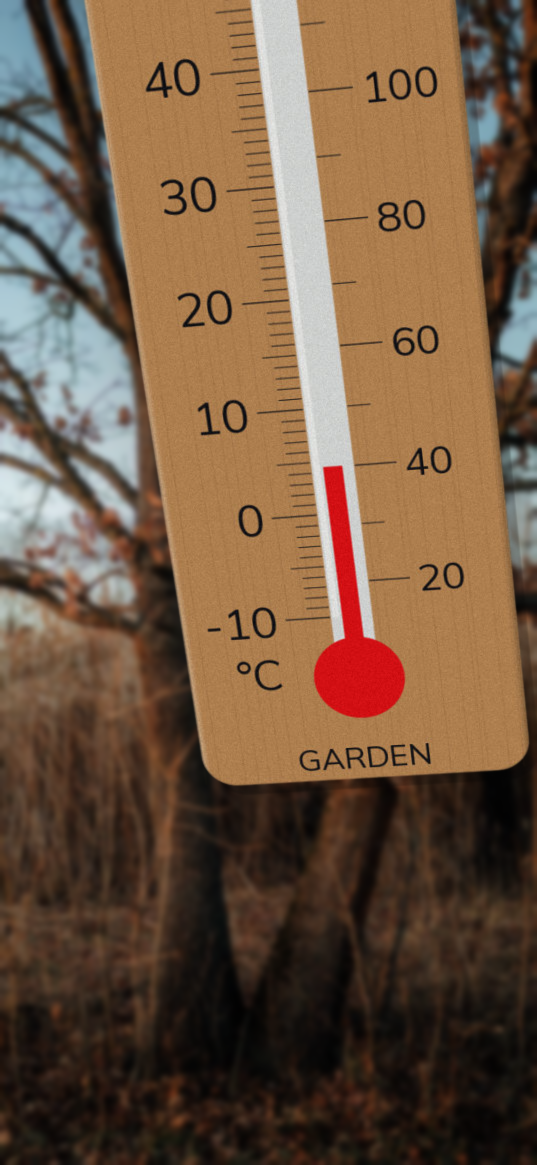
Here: 4.5 (°C)
